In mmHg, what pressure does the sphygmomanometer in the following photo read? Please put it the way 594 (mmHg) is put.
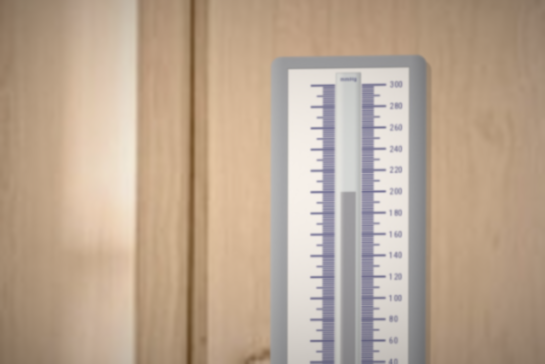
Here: 200 (mmHg)
